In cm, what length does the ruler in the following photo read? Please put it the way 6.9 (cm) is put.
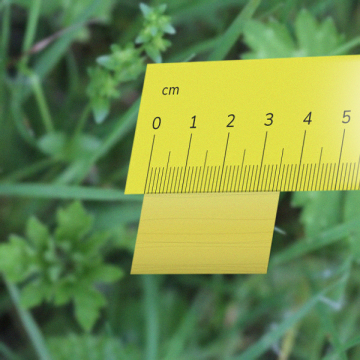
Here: 3.6 (cm)
